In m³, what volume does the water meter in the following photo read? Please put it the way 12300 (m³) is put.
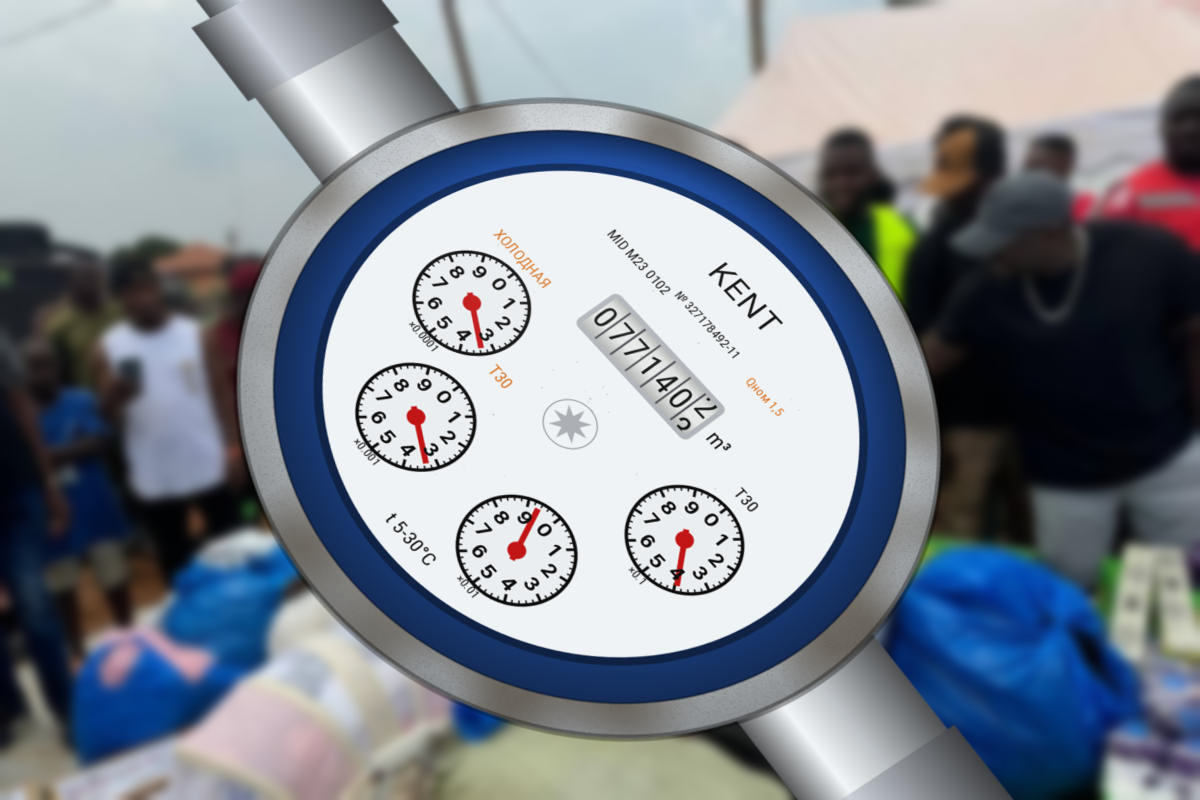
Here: 771402.3933 (m³)
